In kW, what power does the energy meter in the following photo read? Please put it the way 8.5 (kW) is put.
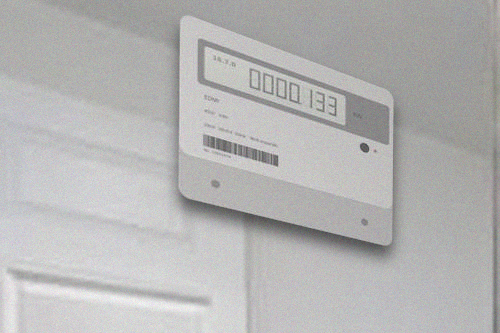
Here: 0.133 (kW)
